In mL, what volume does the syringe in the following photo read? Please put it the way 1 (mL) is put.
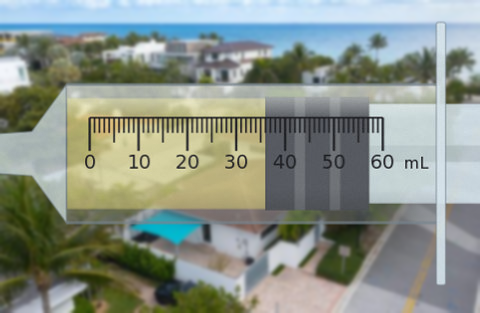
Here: 36 (mL)
